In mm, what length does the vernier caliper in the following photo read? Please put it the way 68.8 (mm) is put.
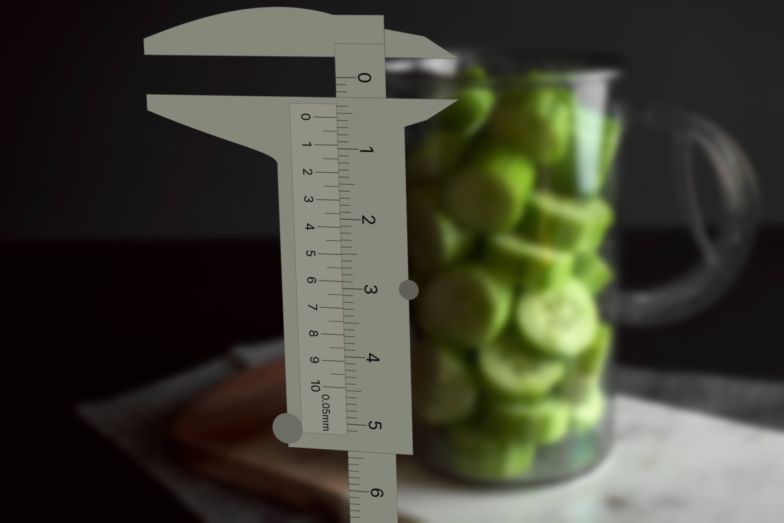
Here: 5.6 (mm)
